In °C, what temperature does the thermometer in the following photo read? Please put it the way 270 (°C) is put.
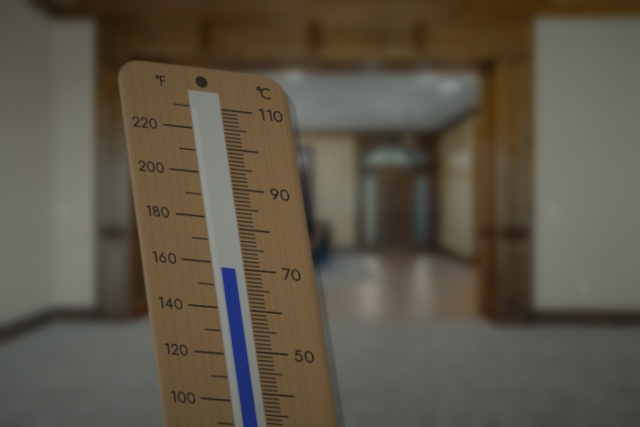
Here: 70 (°C)
